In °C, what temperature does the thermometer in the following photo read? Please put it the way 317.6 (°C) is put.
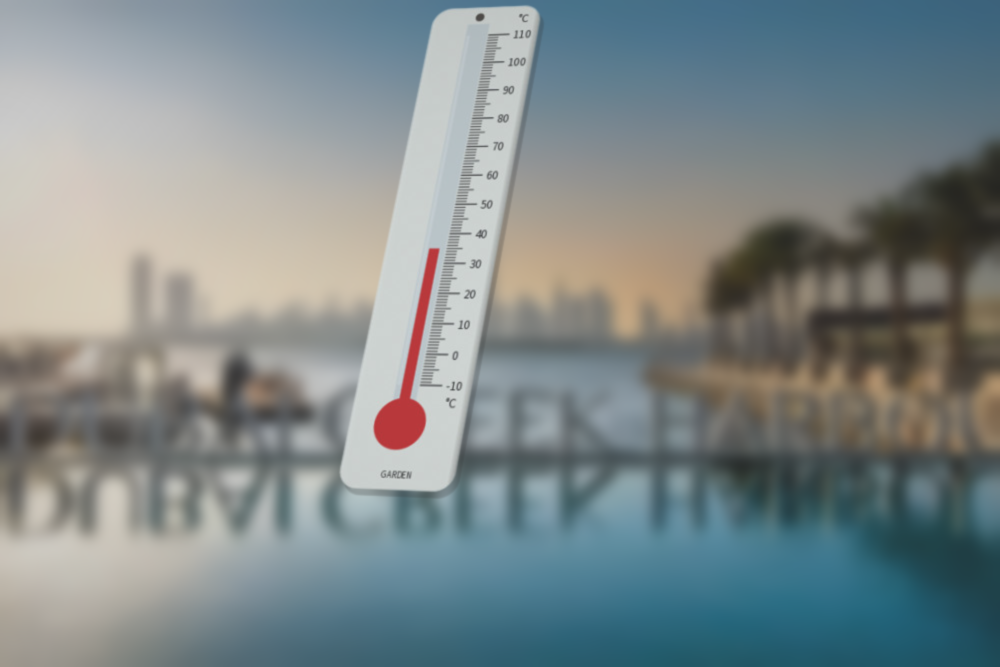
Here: 35 (°C)
